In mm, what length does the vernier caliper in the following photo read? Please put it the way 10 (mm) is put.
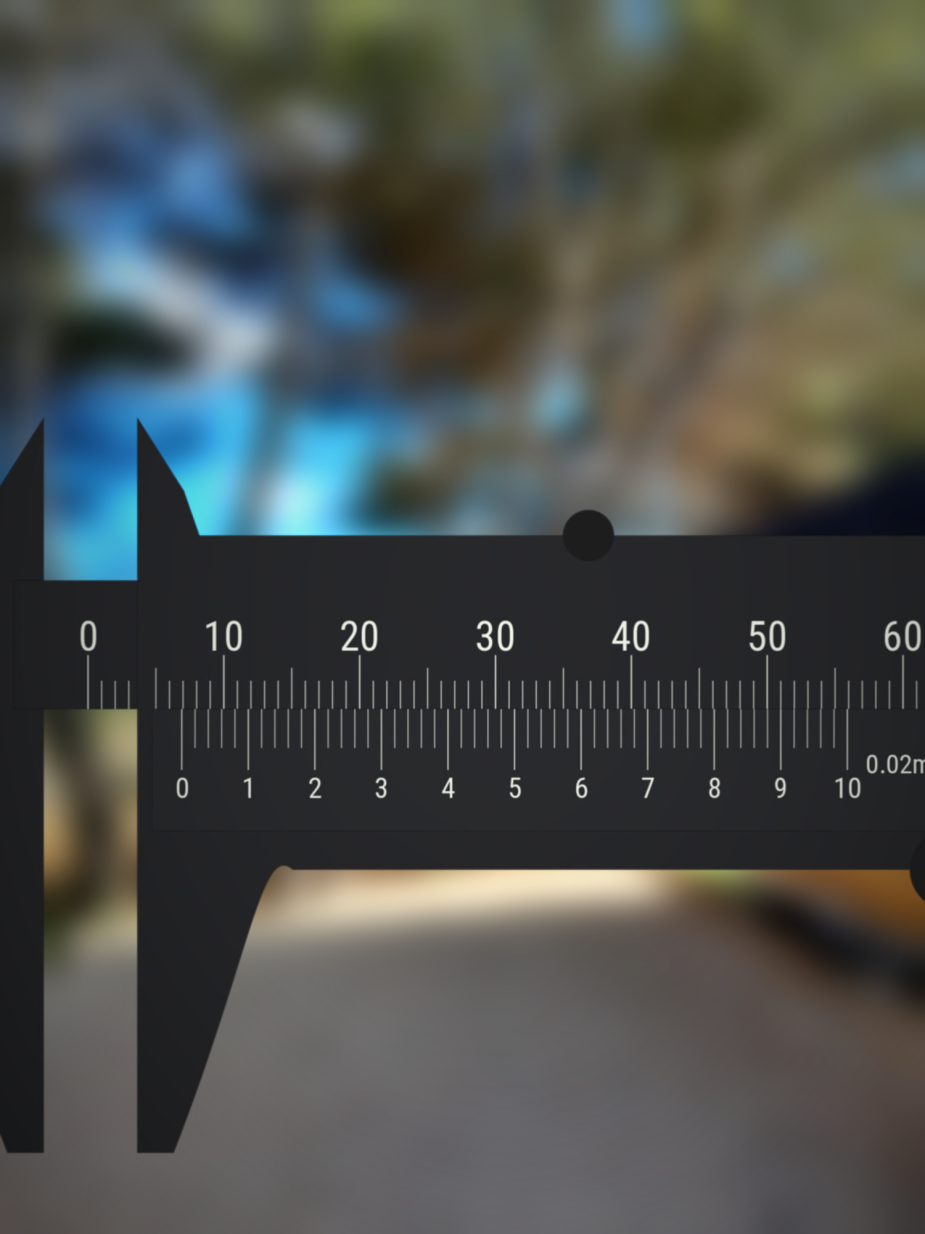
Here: 6.9 (mm)
